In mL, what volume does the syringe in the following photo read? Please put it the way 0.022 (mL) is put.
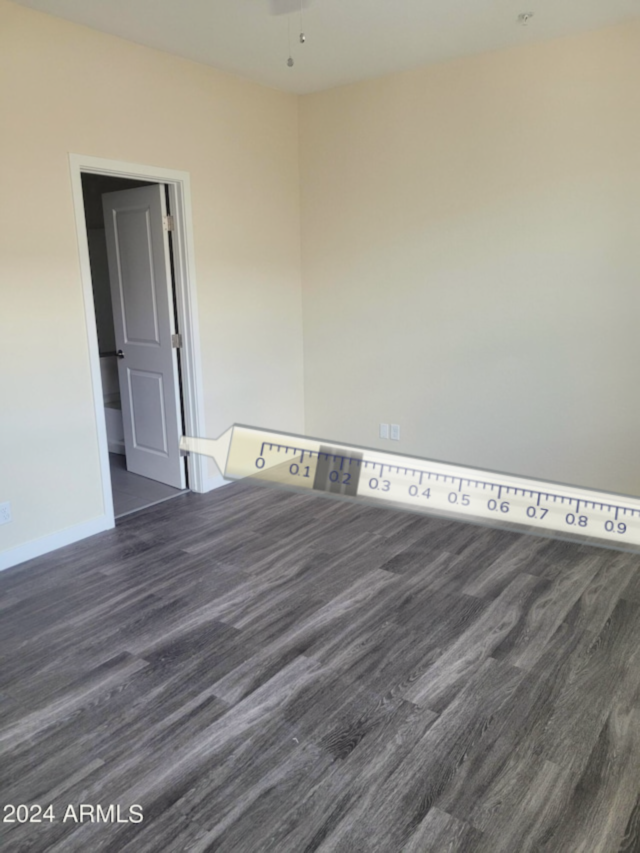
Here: 0.14 (mL)
